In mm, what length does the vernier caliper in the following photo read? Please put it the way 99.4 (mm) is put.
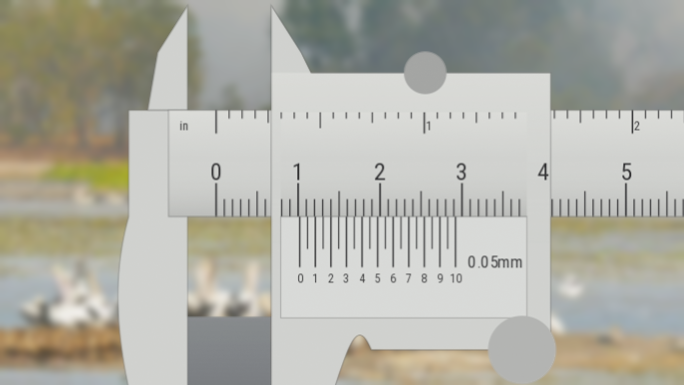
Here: 10.2 (mm)
